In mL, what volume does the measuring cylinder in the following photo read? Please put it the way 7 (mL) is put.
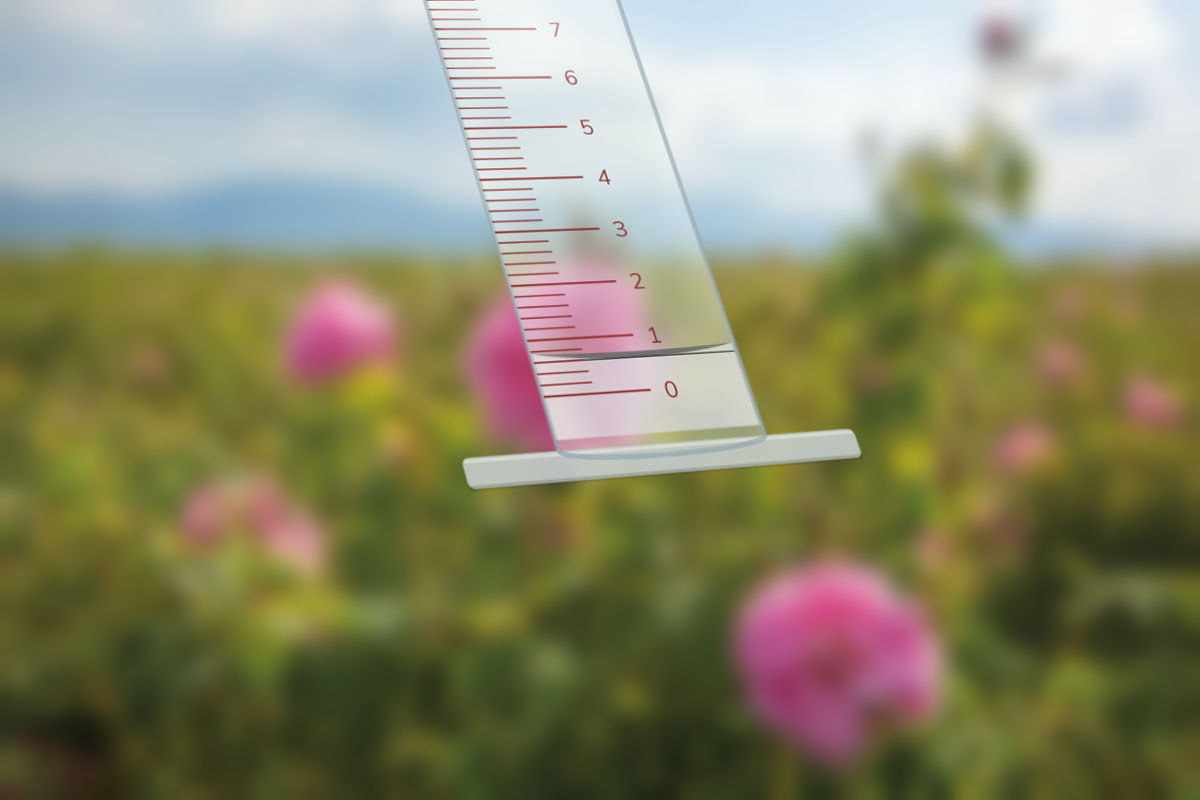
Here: 0.6 (mL)
